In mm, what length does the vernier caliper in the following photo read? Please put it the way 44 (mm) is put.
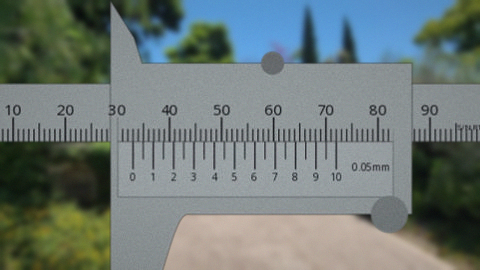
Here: 33.0 (mm)
